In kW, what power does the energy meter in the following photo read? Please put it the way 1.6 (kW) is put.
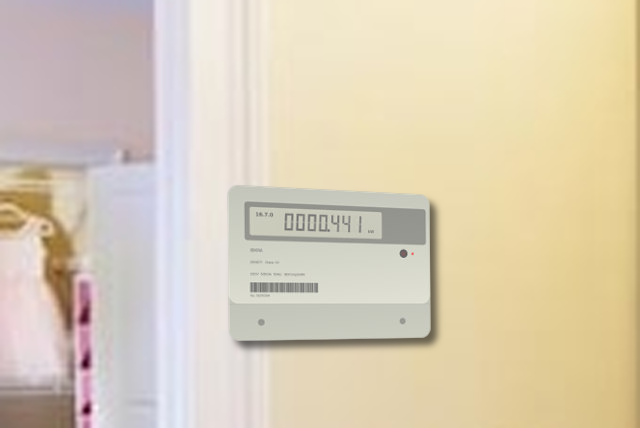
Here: 0.441 (kW)
